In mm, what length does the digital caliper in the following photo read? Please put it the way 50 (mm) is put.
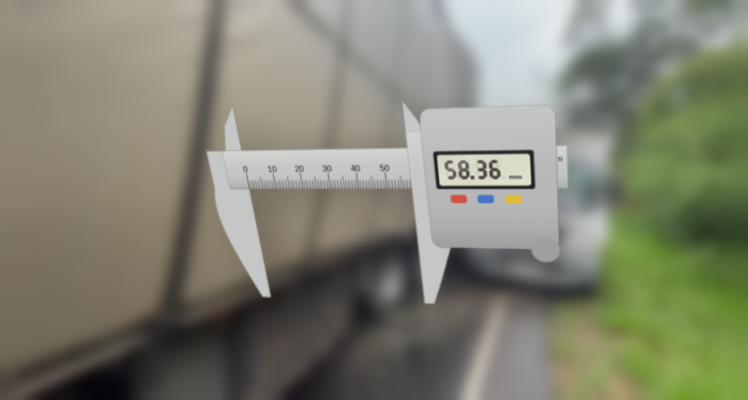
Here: 58.36 (mm)
